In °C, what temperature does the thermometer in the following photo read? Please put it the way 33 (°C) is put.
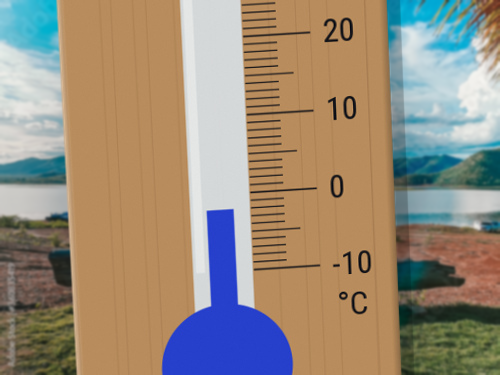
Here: -2 (°C)
